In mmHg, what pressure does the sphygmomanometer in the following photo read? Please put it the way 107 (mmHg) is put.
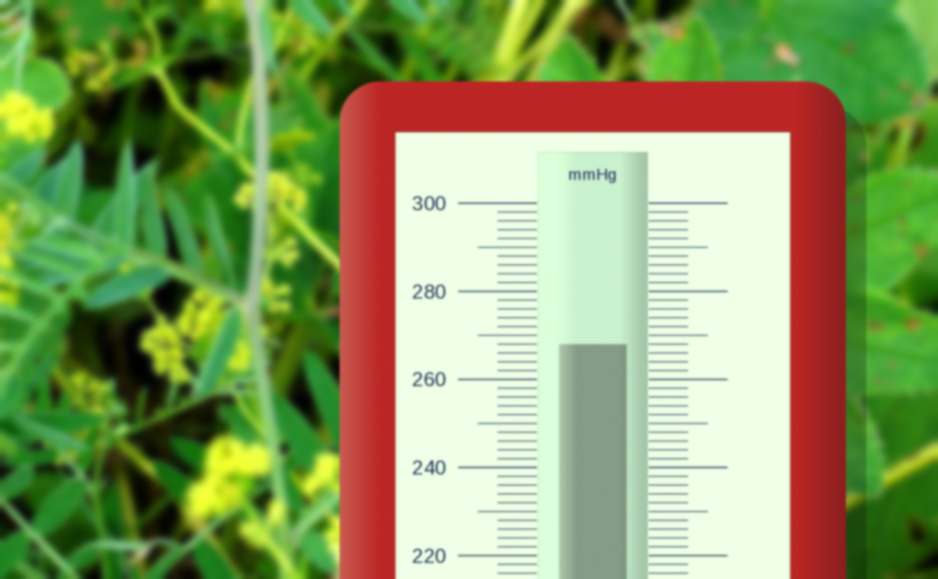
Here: 268 (mmHg)
